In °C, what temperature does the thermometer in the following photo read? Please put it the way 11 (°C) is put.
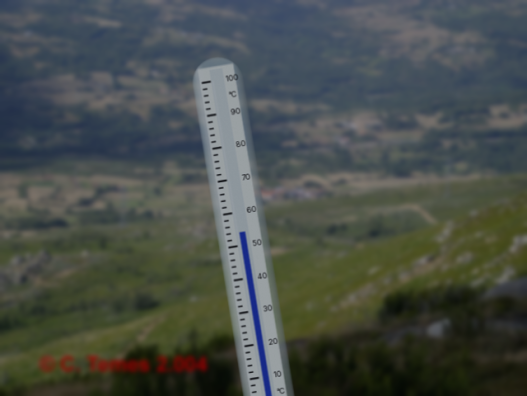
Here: 54 (°C)
